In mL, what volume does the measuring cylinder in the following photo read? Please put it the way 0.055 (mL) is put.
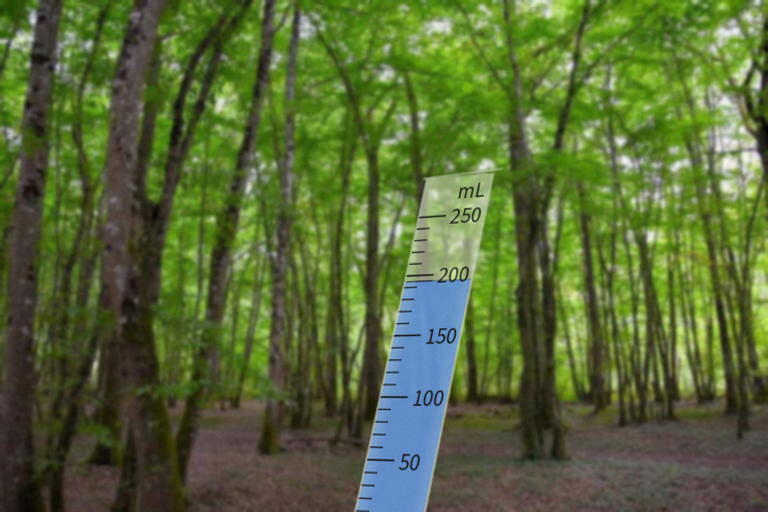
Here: 195 (mL)
